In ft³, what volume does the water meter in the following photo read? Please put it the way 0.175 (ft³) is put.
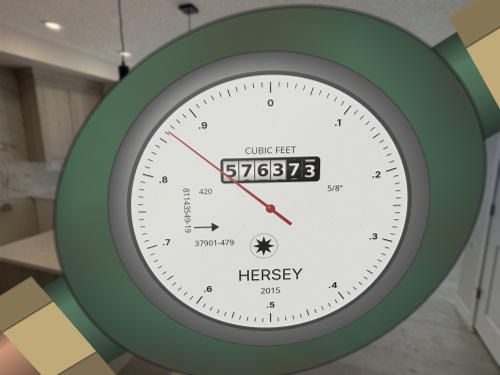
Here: 576372.86 (ft³)
